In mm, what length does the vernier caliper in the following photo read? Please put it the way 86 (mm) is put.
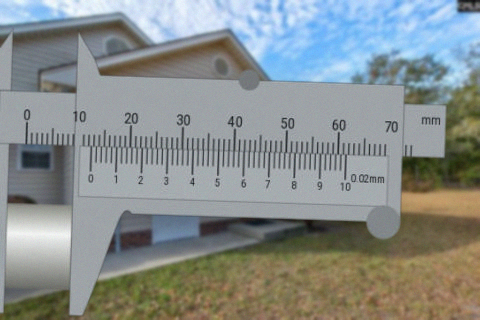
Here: 12.5 (mm)
